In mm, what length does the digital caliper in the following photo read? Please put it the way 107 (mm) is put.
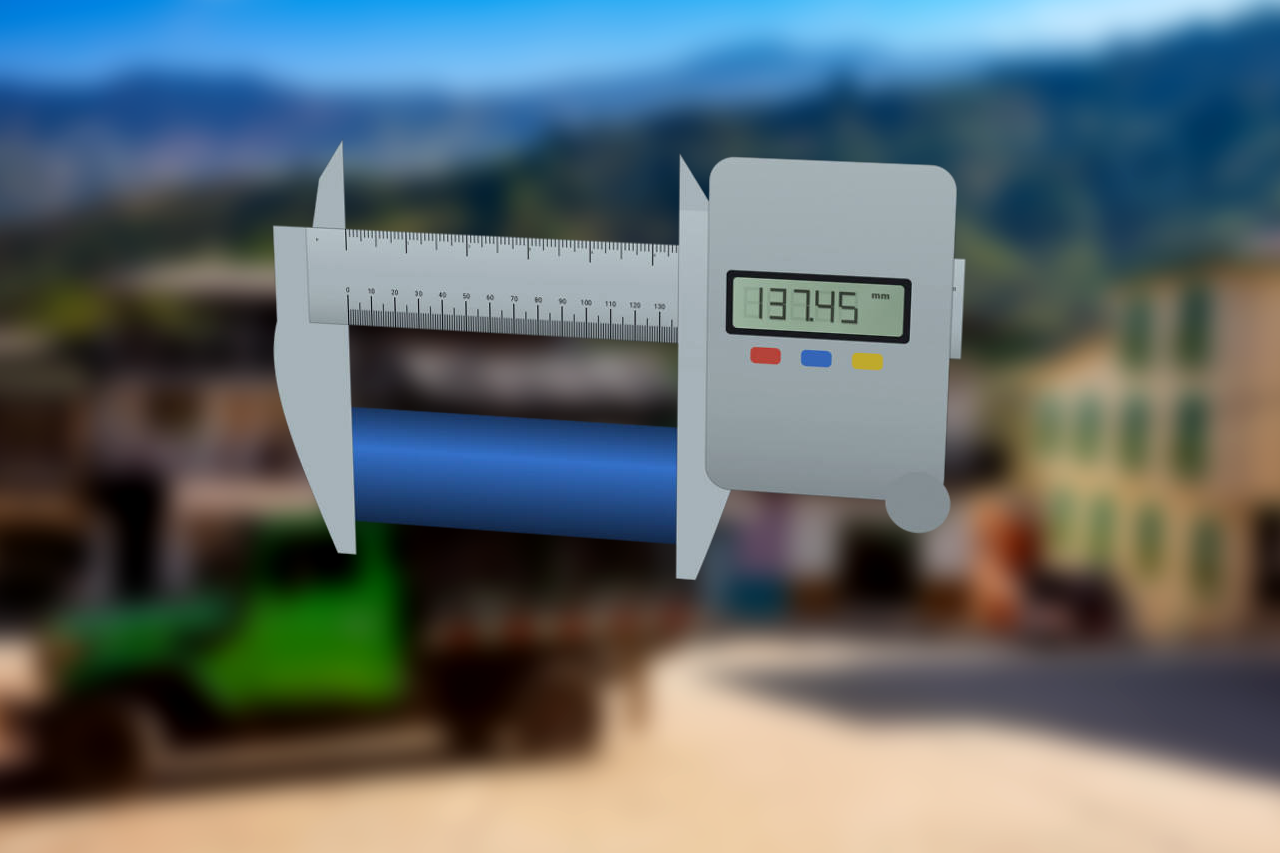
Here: 137.45 (mm)
